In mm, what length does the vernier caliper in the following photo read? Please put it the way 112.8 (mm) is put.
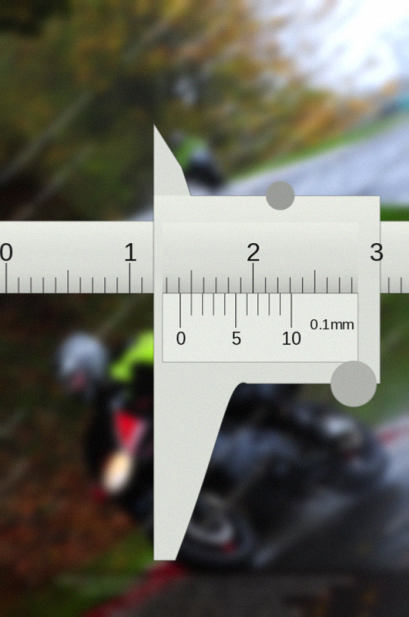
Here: 14.1 (mm)
